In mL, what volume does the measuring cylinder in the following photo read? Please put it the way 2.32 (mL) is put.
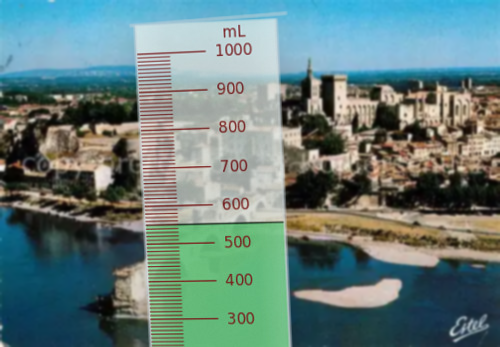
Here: 550 (mL)
